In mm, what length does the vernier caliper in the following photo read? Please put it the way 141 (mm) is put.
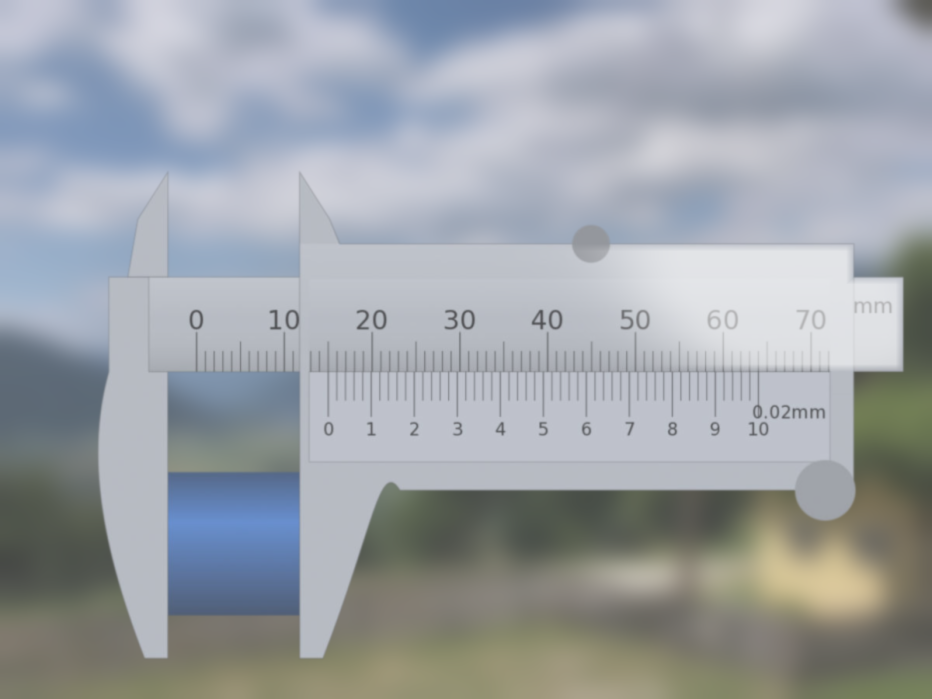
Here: 15.0 (mm)
